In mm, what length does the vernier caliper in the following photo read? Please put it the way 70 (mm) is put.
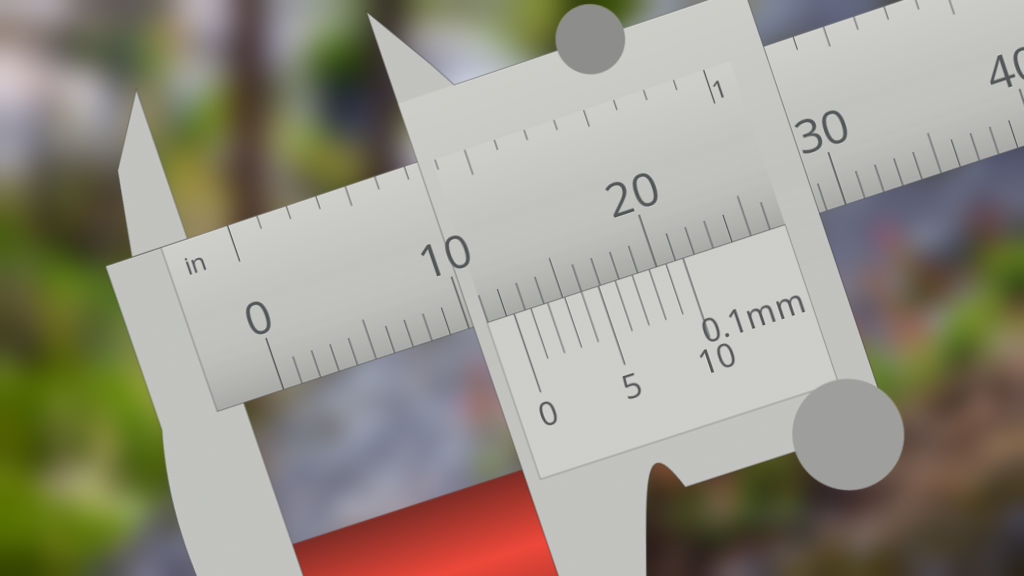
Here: 12.4 (mm)
